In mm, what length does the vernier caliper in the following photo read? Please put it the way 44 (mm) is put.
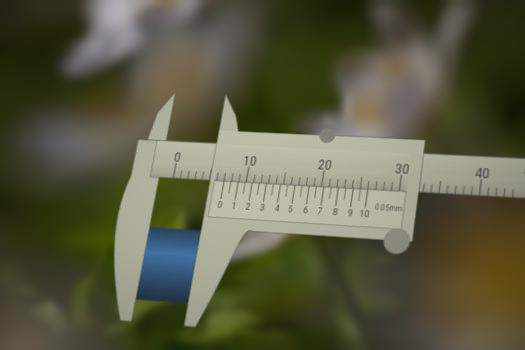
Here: 7.0 (mm)
